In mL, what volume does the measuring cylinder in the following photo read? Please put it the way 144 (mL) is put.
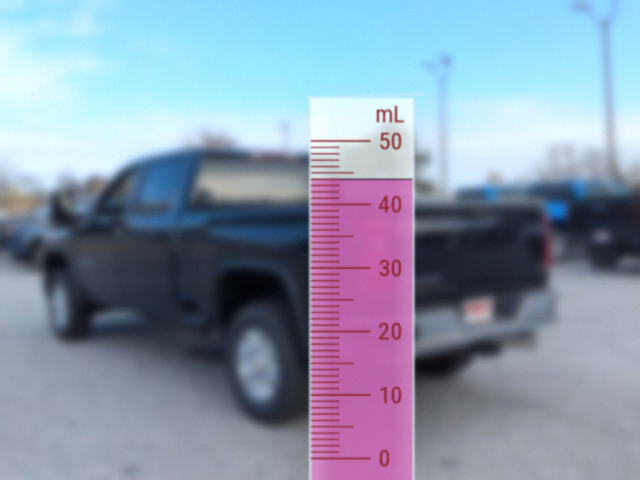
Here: 44 (mL)
